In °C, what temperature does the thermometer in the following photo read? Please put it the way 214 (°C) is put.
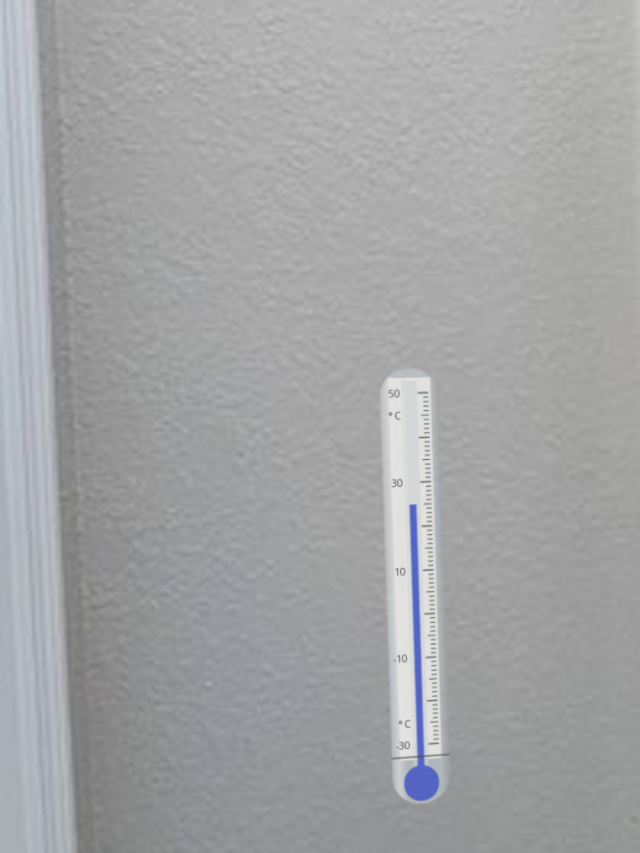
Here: 25 (°C)
